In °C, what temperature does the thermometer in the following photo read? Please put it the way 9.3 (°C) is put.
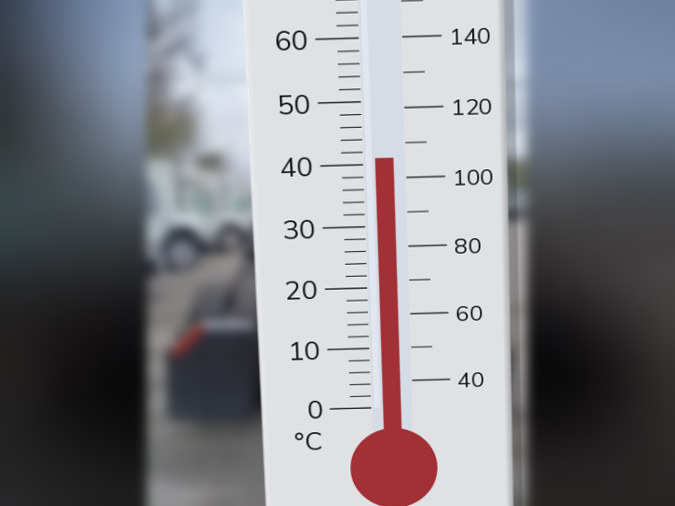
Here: 41 (°C)
